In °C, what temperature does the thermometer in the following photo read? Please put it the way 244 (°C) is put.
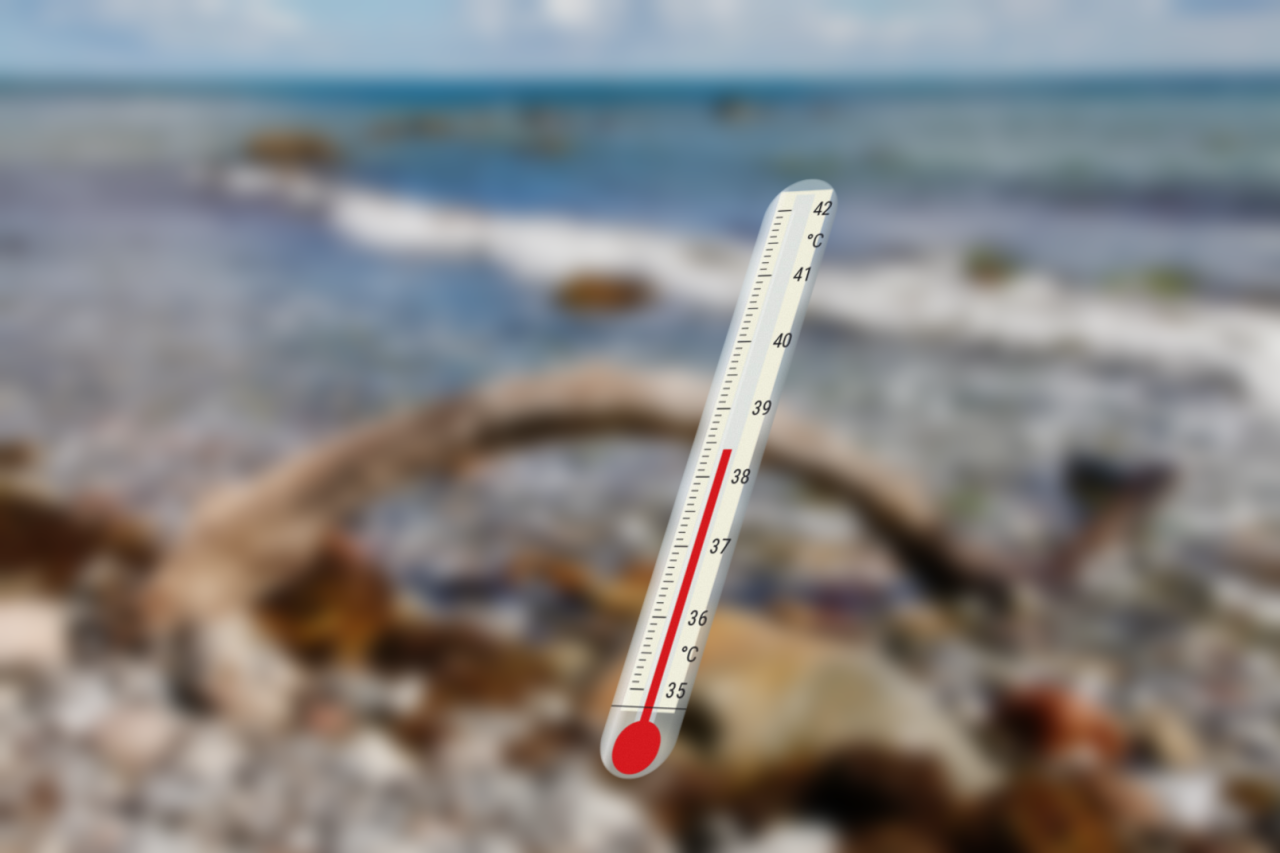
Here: 38.4 (°C)
